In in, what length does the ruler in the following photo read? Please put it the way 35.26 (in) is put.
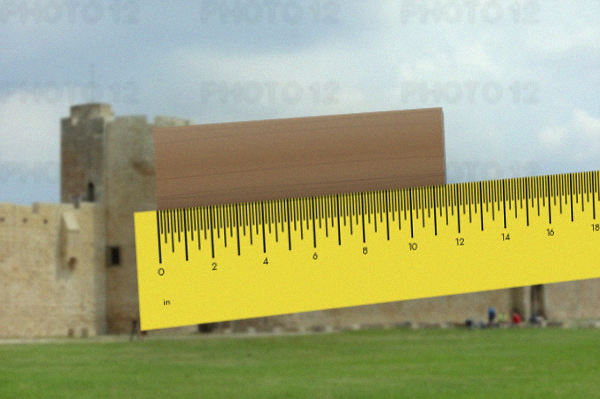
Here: 11.5 (in)
